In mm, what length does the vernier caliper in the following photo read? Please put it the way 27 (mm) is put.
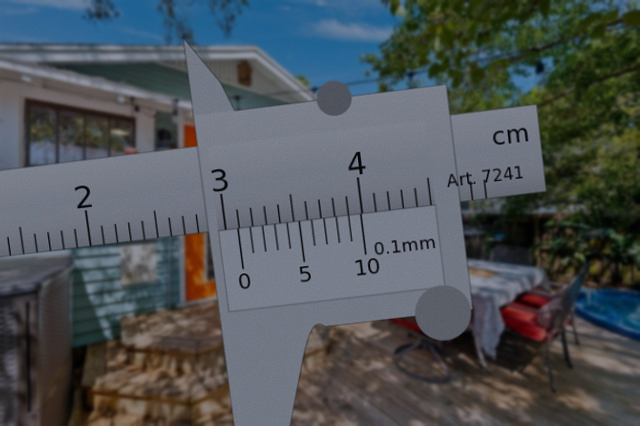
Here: 30.9 (mm)
